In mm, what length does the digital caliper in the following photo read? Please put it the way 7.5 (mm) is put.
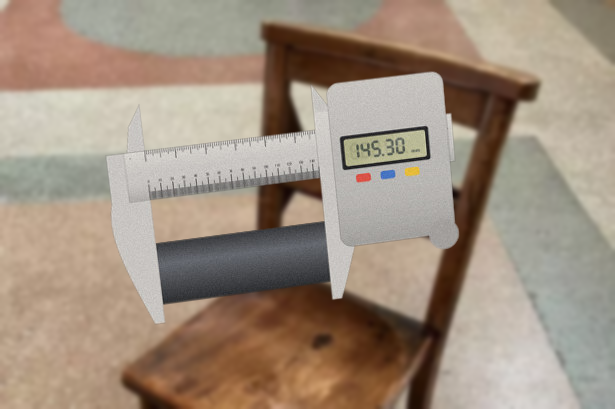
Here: 145.30 (mm)
